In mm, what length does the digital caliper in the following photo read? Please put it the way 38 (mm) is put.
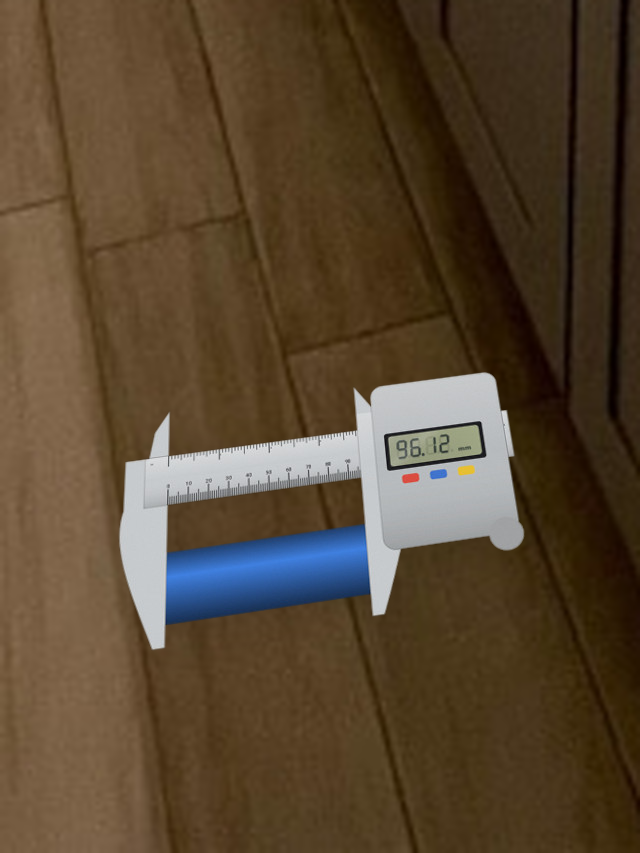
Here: 96.12 (mm)
